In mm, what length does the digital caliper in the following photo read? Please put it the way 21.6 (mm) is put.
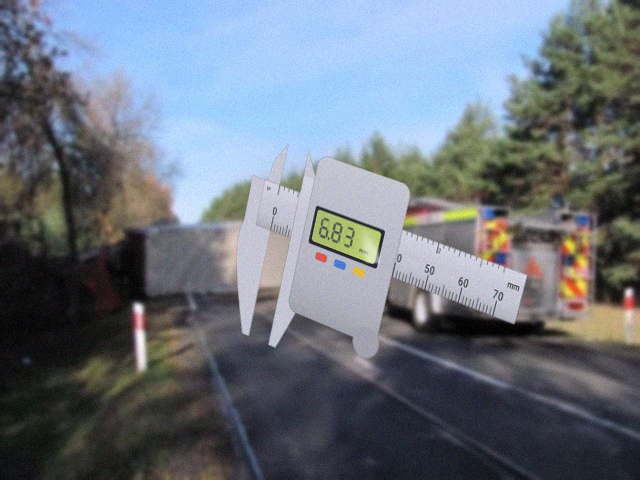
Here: 6.83 (mm)
